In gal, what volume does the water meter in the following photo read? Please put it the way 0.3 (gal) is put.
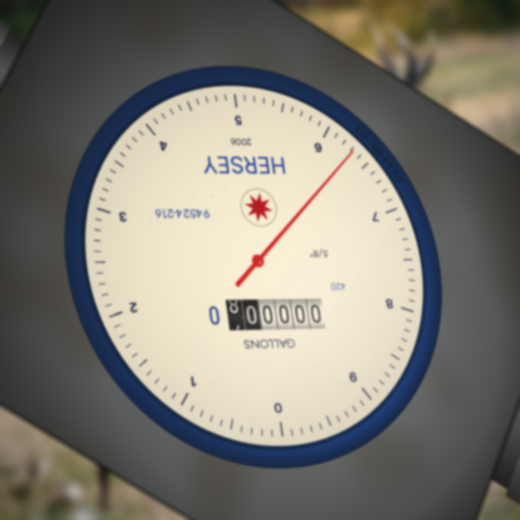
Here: 76.3 (gal)
